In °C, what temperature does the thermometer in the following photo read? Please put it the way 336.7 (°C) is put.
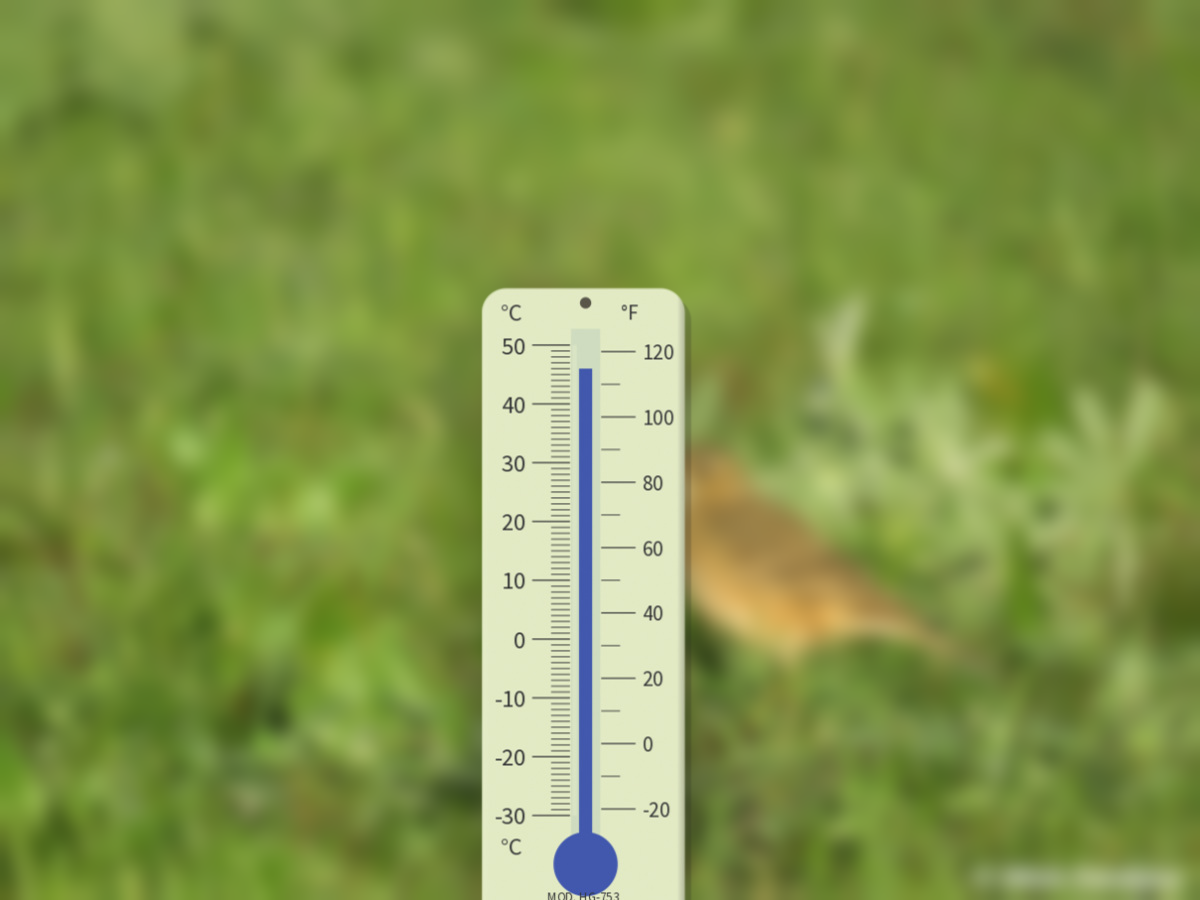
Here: 46 (°C)
